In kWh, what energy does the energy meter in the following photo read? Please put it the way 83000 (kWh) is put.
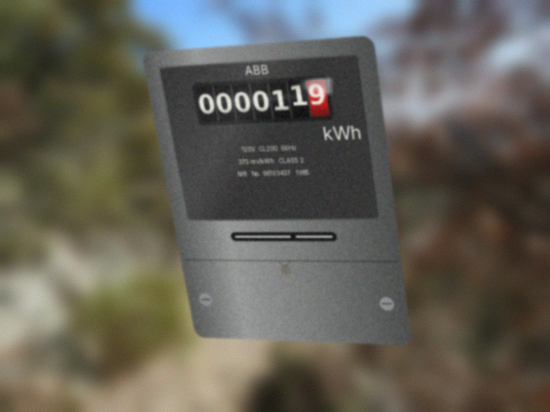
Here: 11.9 (kWh)
